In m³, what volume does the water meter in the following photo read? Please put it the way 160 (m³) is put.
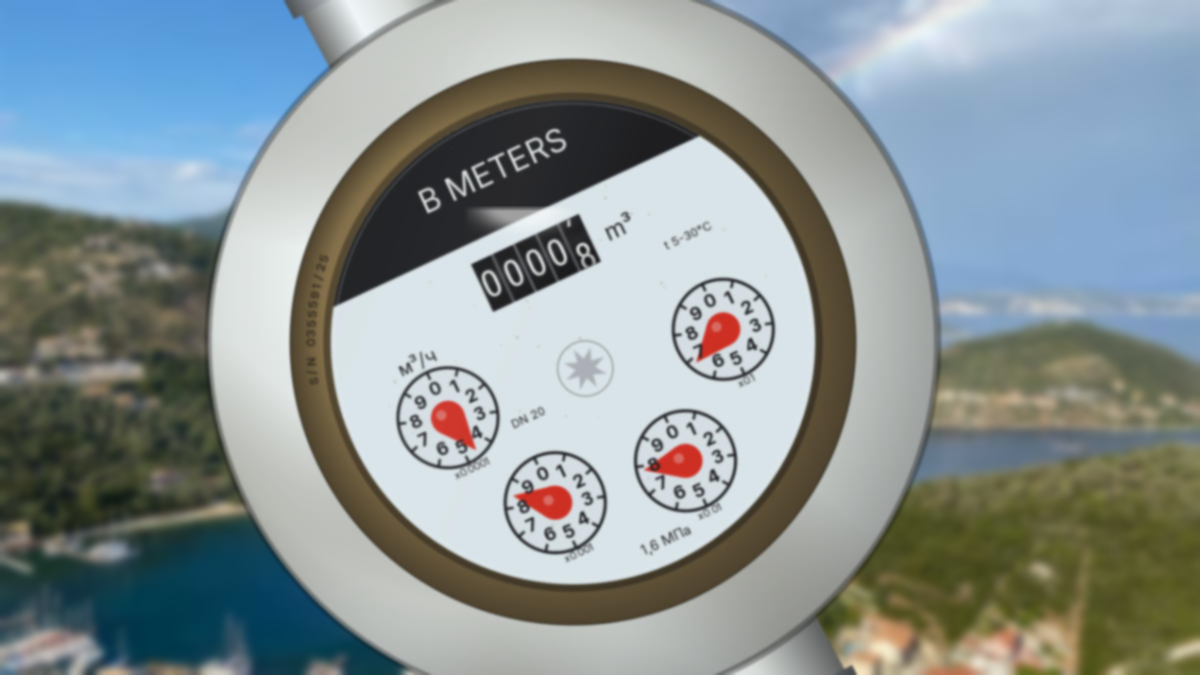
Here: 7.6784 (m³)
